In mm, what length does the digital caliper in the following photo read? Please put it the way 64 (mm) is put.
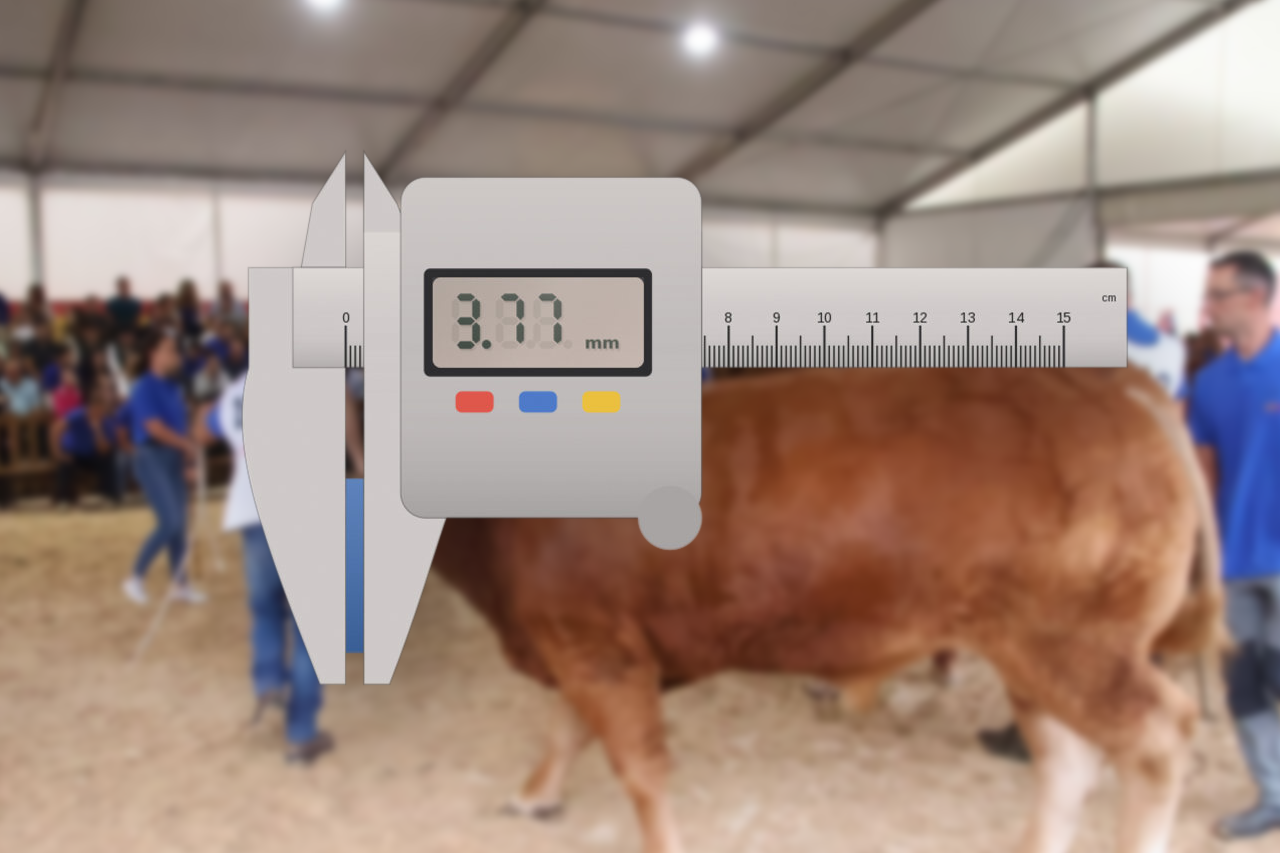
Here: 3.77 (mm)
